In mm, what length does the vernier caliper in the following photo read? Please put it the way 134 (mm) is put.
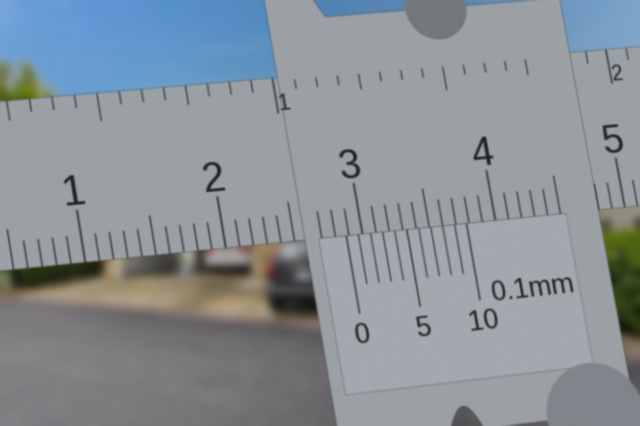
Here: 28.8 (mm)
